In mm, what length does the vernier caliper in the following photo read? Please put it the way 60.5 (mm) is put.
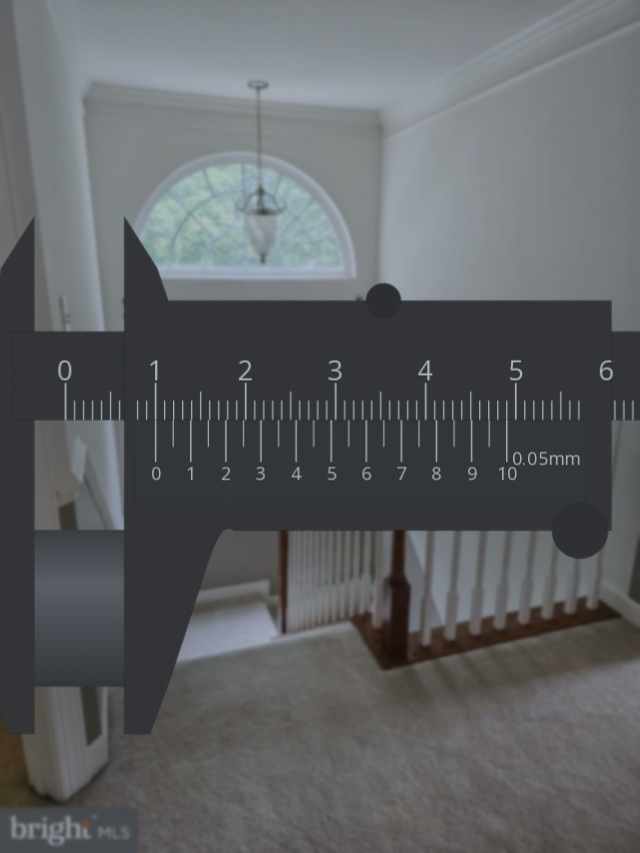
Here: 10.0 (mm)
